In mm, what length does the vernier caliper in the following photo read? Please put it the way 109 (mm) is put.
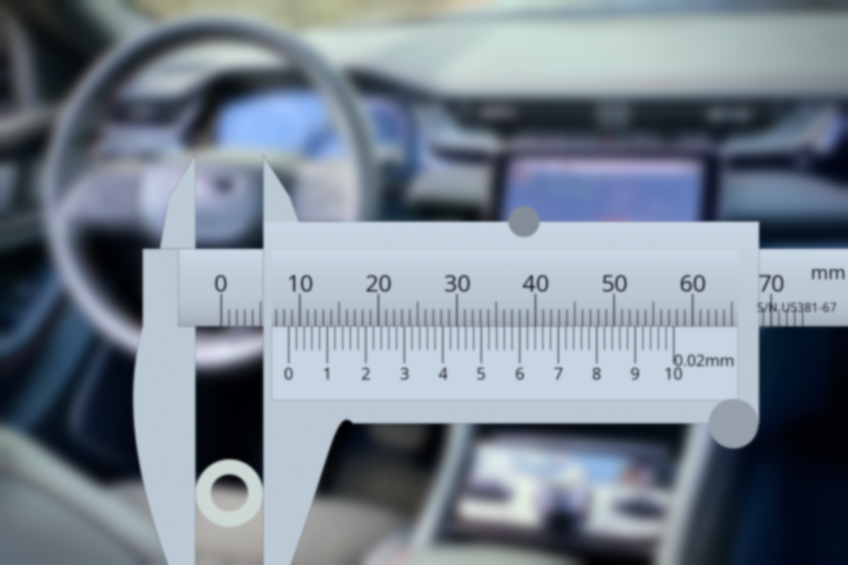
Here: 8.6 (mm)
